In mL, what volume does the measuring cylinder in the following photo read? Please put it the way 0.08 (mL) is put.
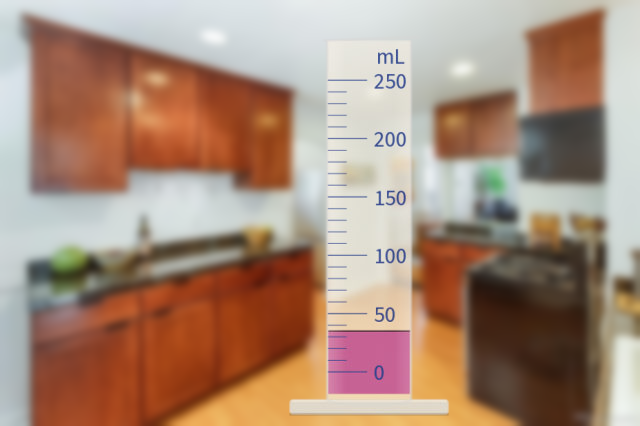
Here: 35 (mL)
